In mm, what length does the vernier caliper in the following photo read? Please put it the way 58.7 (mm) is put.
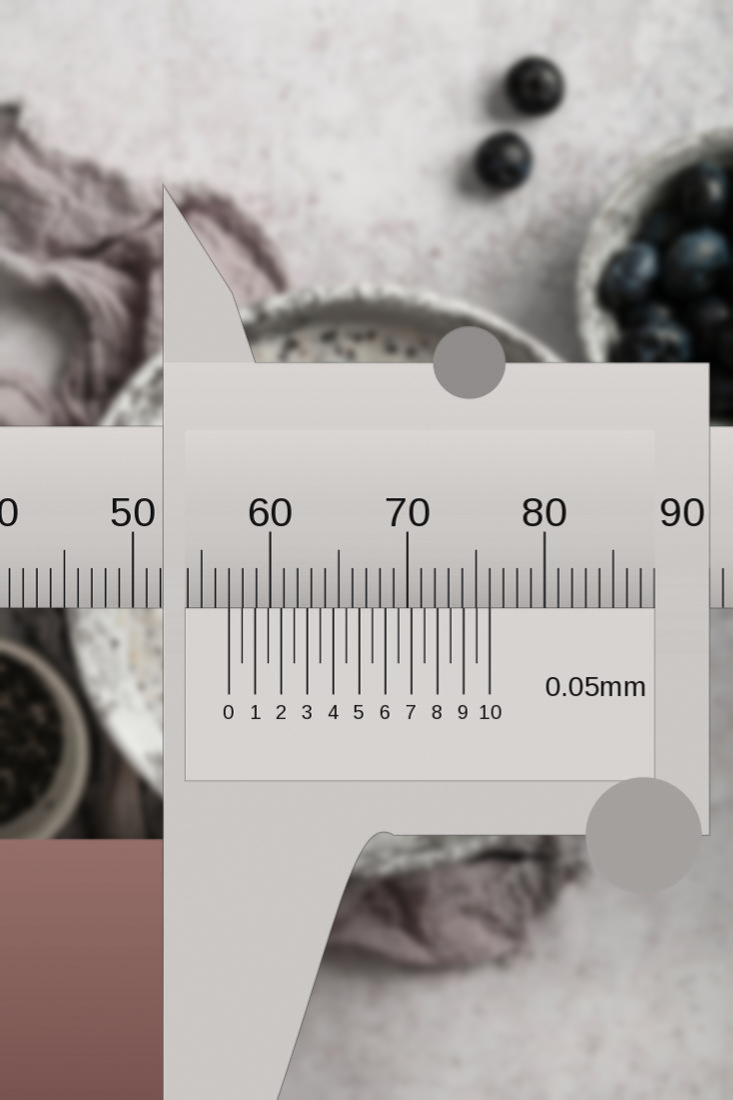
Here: 57.0 (mm)
